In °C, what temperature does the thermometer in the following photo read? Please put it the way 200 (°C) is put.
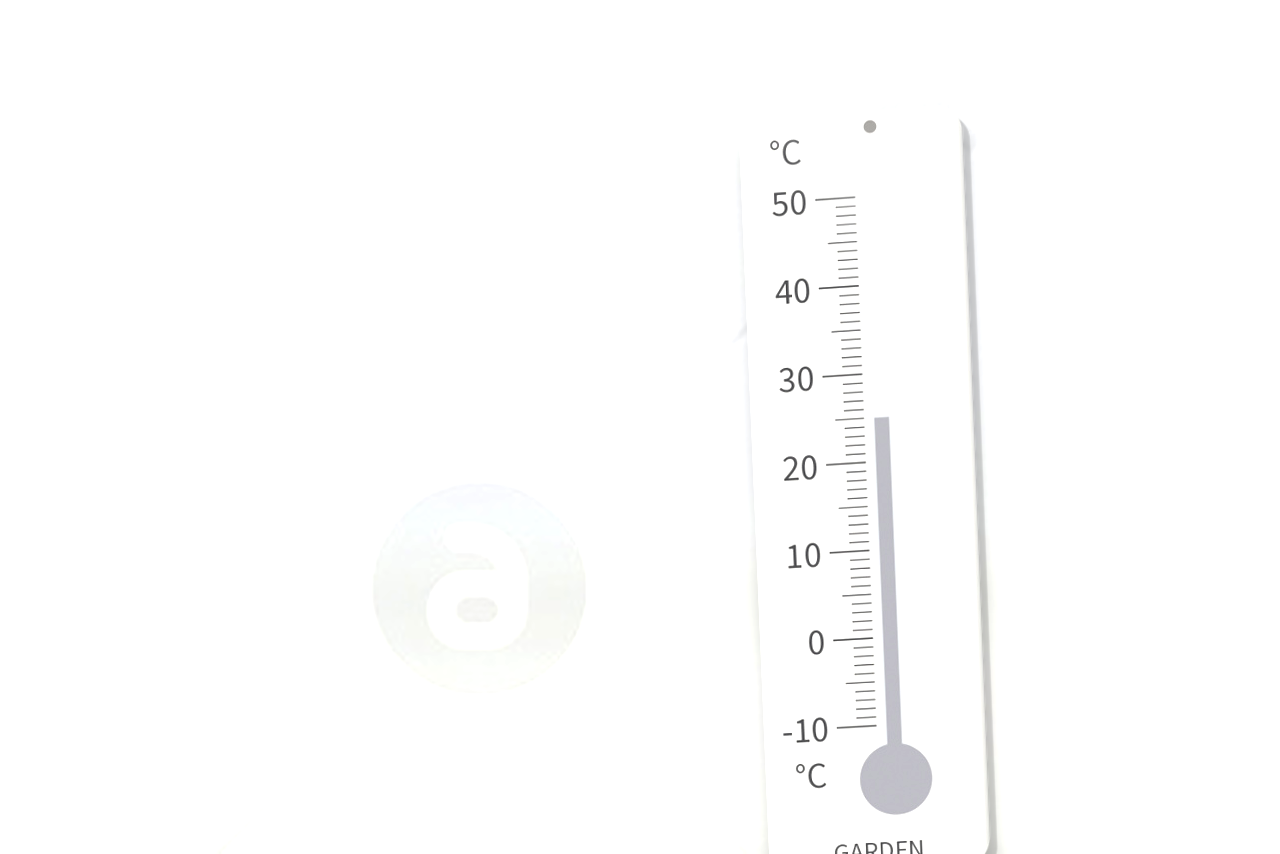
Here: 25 (°C)
